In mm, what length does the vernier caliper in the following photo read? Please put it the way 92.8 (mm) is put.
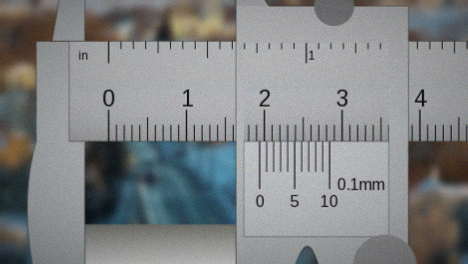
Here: 19.4 (mm)
